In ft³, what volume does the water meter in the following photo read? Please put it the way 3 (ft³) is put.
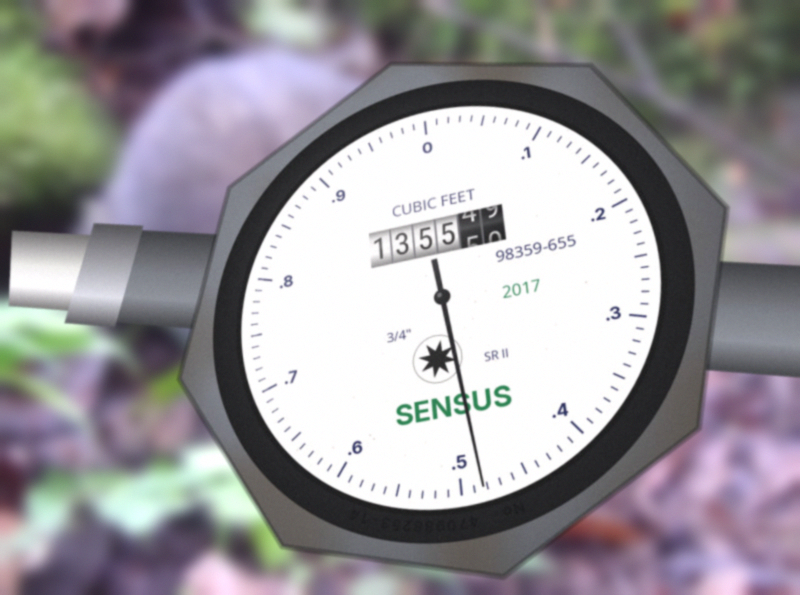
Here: 135549.48 (ft³)
